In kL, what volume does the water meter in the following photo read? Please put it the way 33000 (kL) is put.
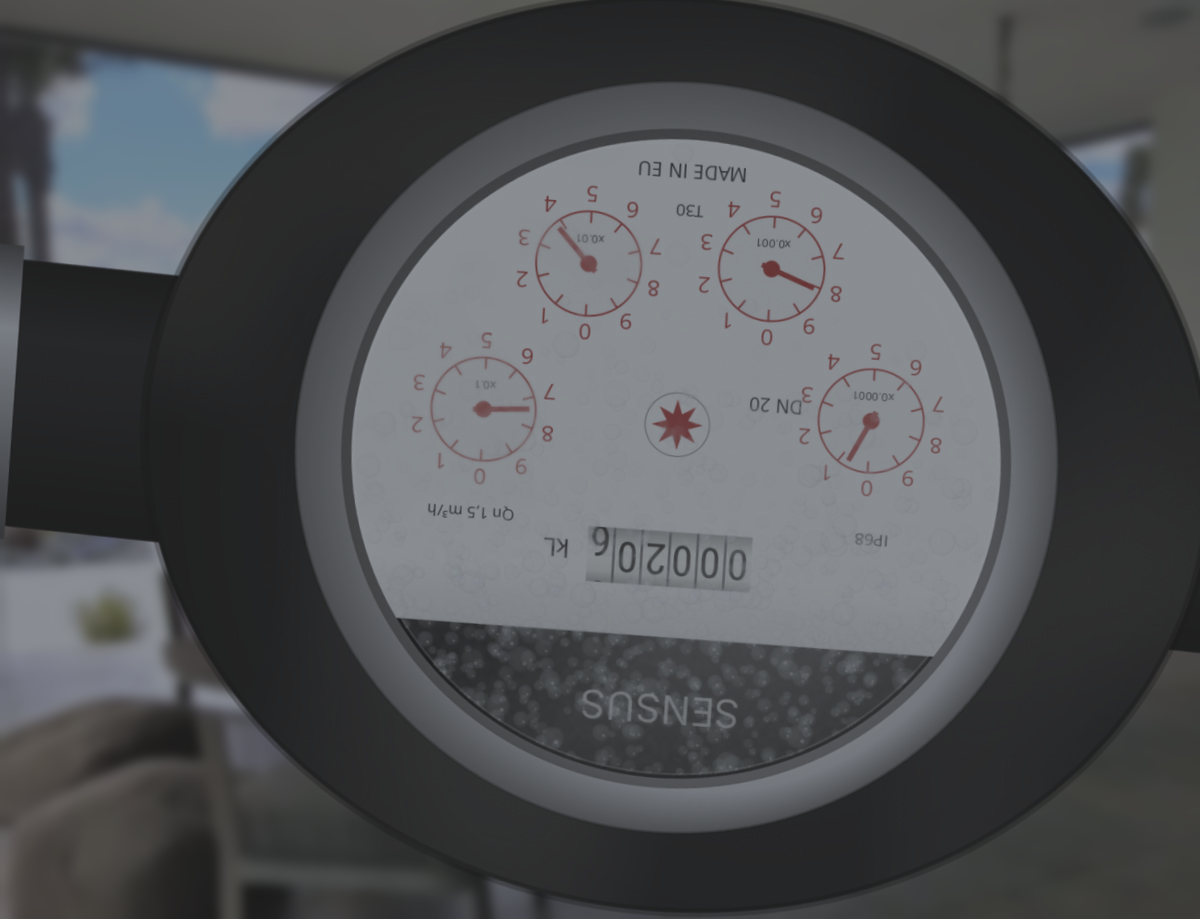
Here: 205.7380 (kL)
